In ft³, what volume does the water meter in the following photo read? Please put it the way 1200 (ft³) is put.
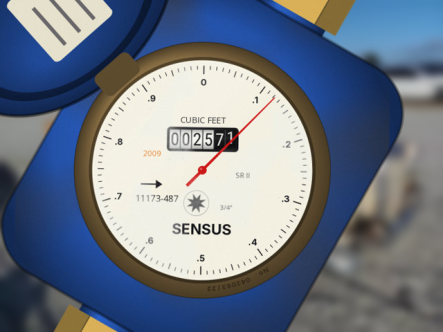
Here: 2571.12 (ft³)
